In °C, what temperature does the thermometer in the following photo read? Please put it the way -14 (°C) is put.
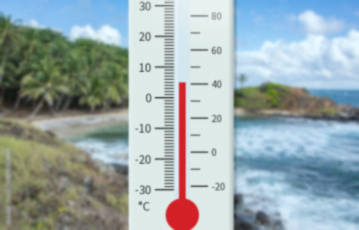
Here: 5 (°C)
